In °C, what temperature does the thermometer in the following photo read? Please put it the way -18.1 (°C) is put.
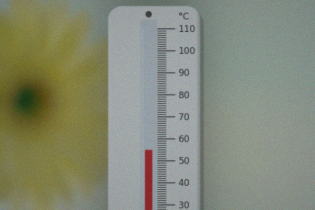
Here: 55 (°C)
